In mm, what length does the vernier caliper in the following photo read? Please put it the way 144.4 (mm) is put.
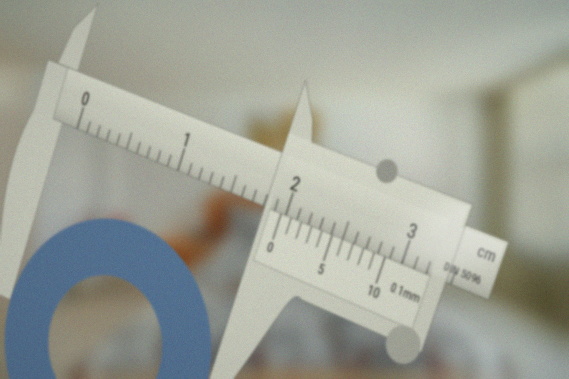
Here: 19.6 (mm)
